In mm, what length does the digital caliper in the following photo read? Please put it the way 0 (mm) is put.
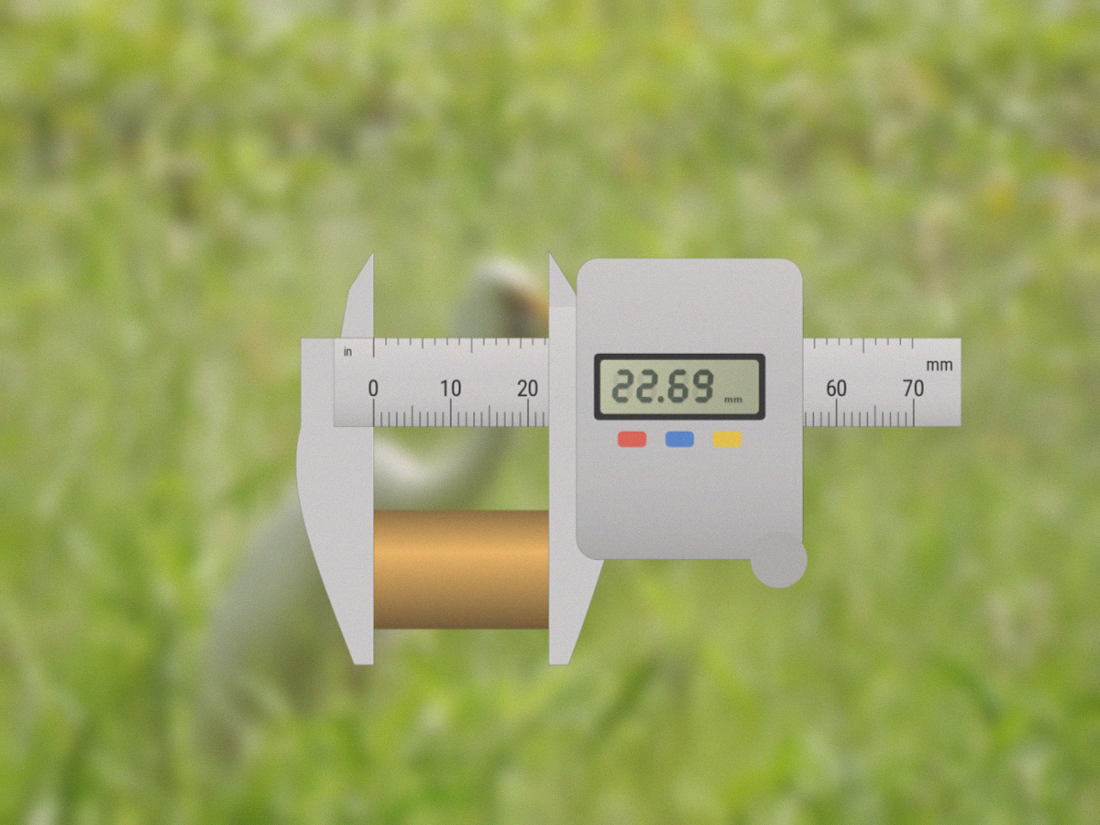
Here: 22.69 (mm)
